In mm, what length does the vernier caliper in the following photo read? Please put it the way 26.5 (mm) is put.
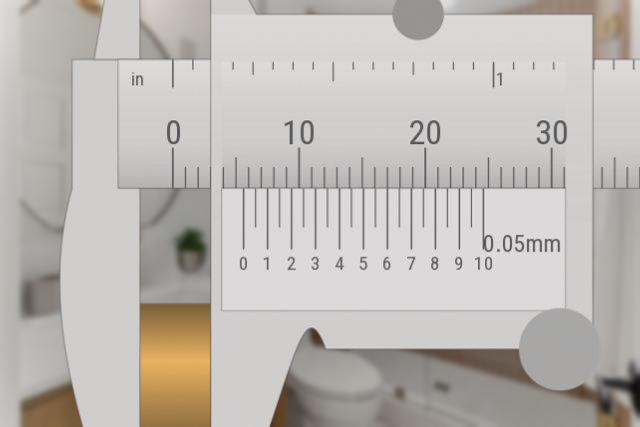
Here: 5.6 (mm)
